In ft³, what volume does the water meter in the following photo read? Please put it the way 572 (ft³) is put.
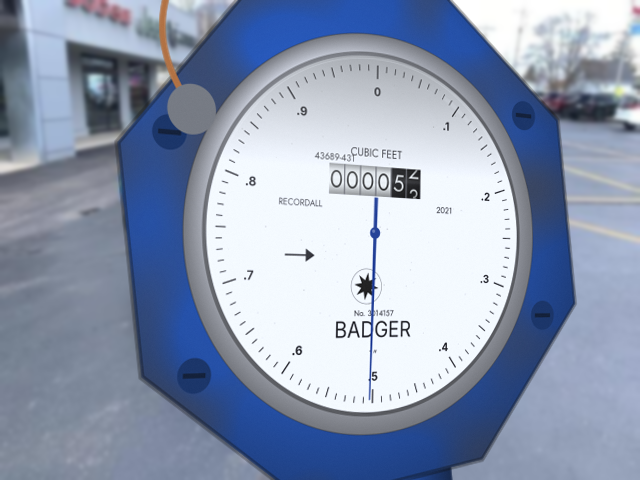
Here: 52.50 (ft³)
